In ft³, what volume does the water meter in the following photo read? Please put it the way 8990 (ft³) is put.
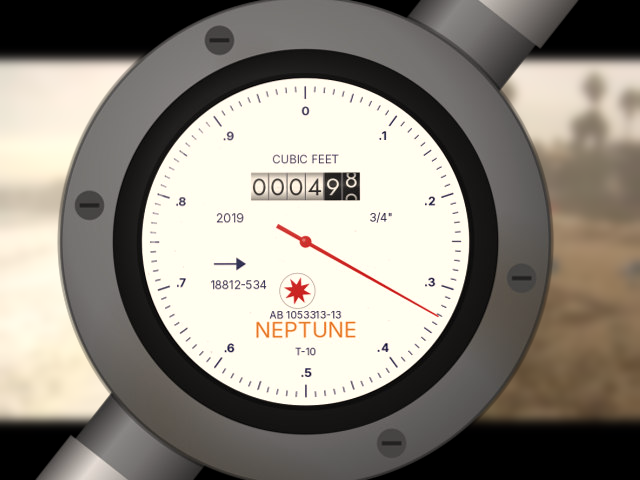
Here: 498.33 (ft³)
